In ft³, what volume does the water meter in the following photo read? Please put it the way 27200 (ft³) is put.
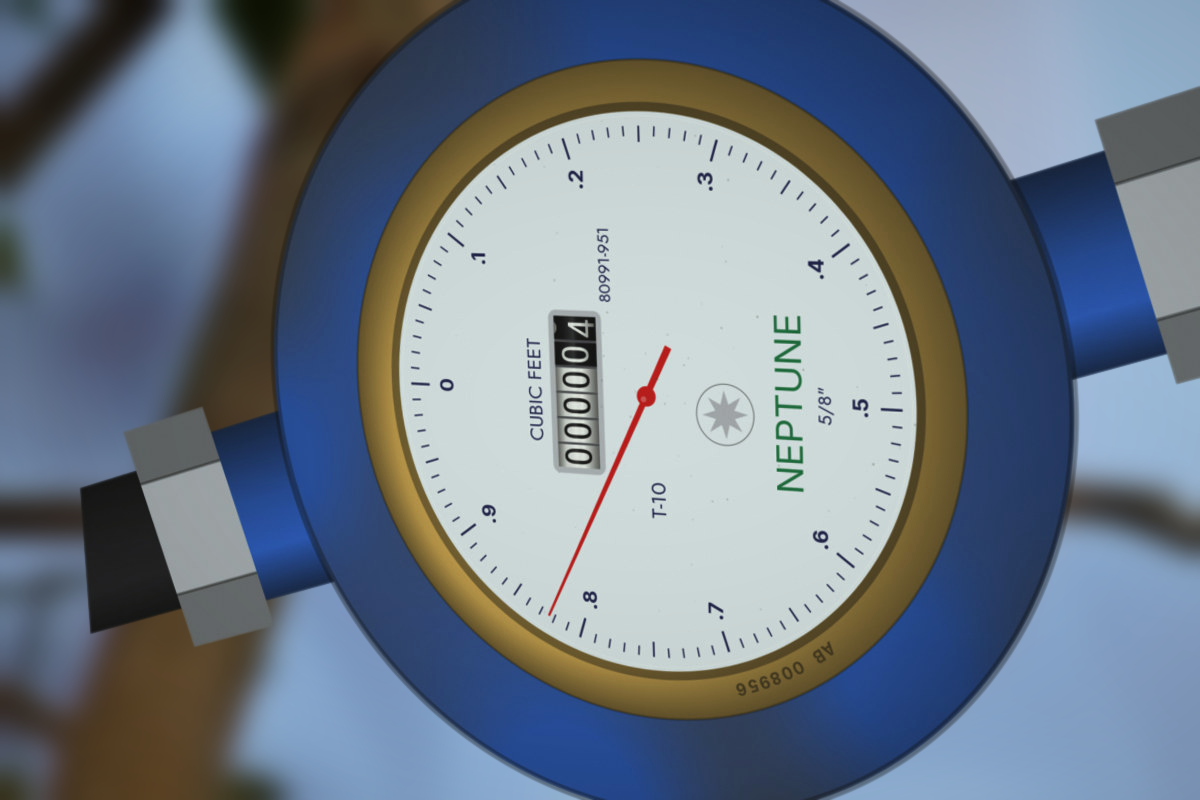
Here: 3.82 (ft³)
